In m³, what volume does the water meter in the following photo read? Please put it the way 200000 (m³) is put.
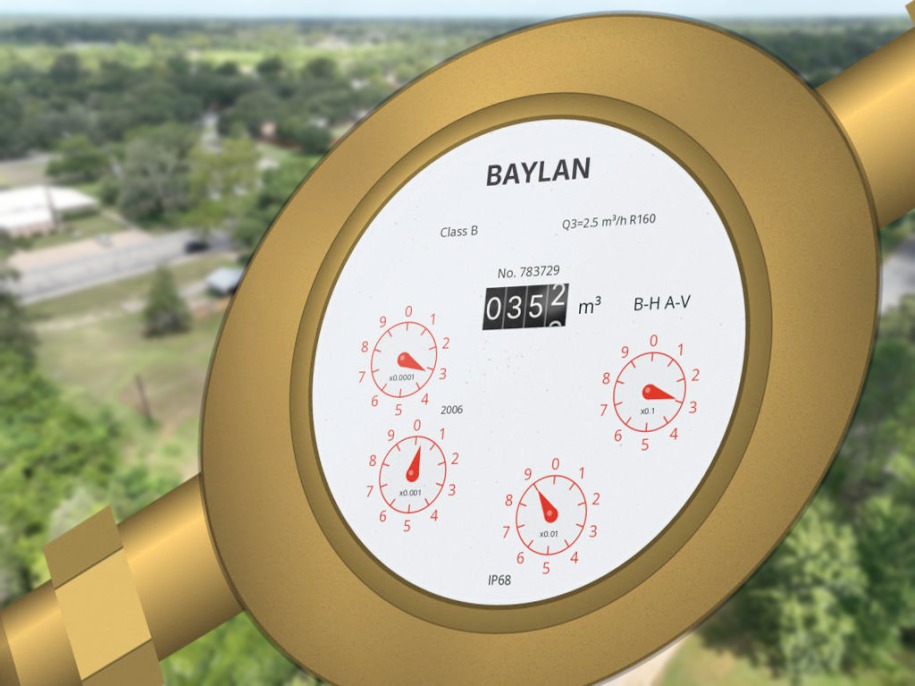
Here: 352.2903 (m³)
